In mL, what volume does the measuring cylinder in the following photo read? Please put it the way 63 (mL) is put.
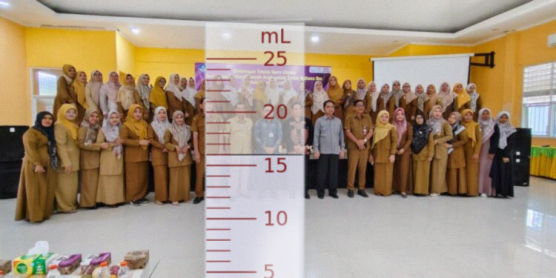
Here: 16 (mL)
